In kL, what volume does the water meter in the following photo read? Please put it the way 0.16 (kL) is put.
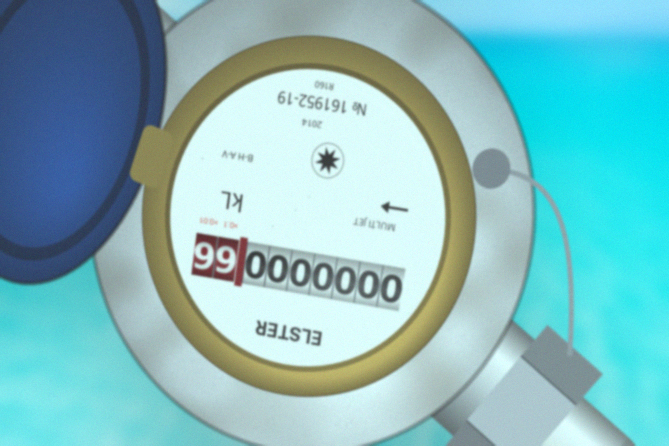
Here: 0.66 (kL)
